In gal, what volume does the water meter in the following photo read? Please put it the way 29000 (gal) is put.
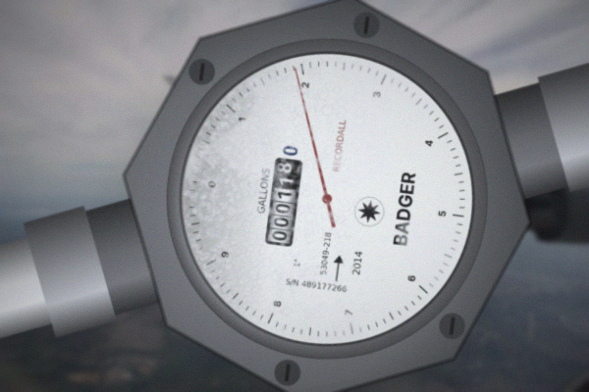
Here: 1181.9 (gal)
